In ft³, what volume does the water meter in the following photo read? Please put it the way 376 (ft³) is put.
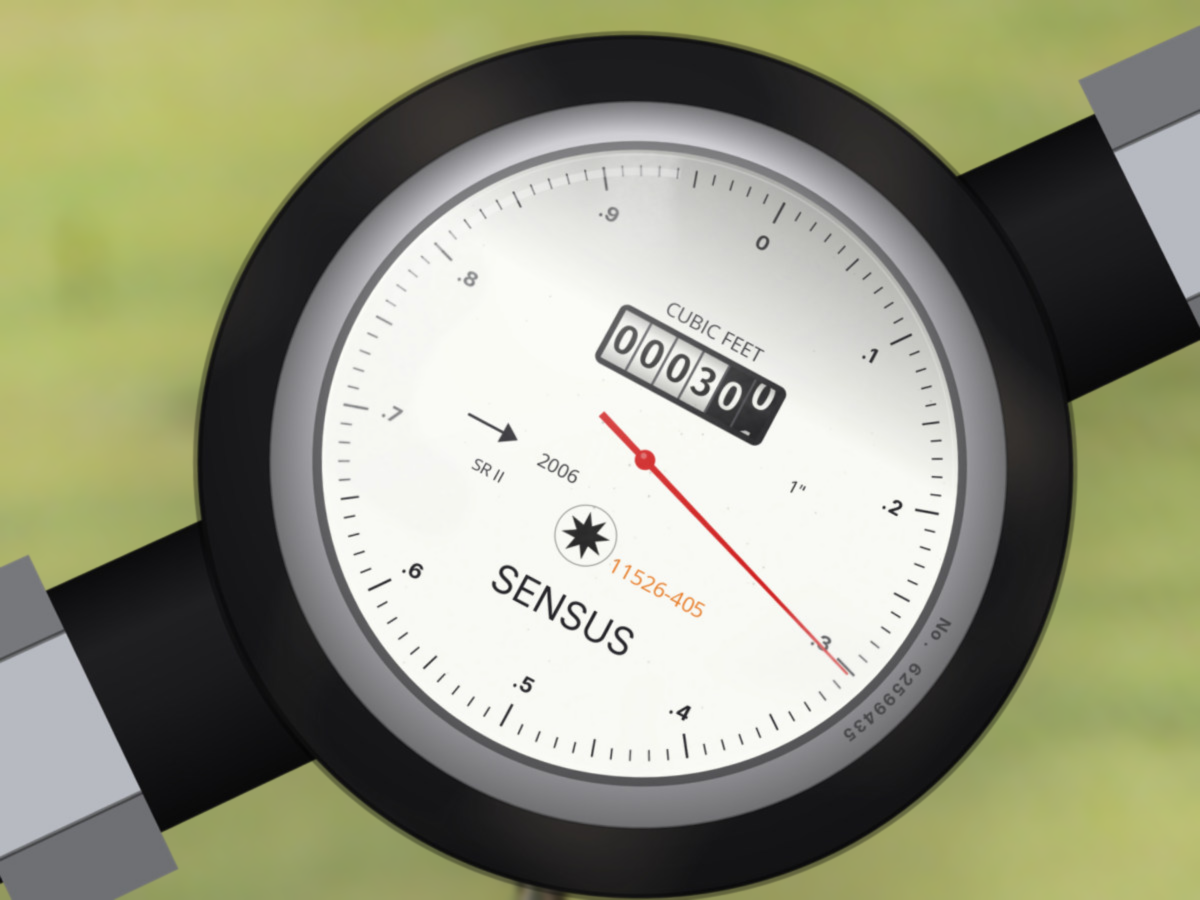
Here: 300.30 (ft³)
